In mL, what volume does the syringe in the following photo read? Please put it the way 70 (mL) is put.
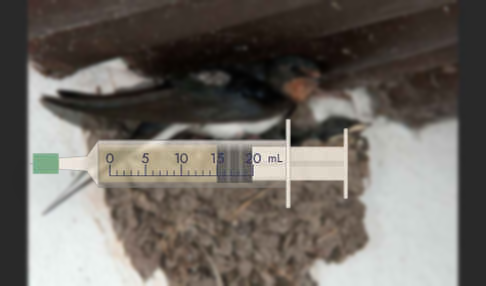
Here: 15 (mL)
